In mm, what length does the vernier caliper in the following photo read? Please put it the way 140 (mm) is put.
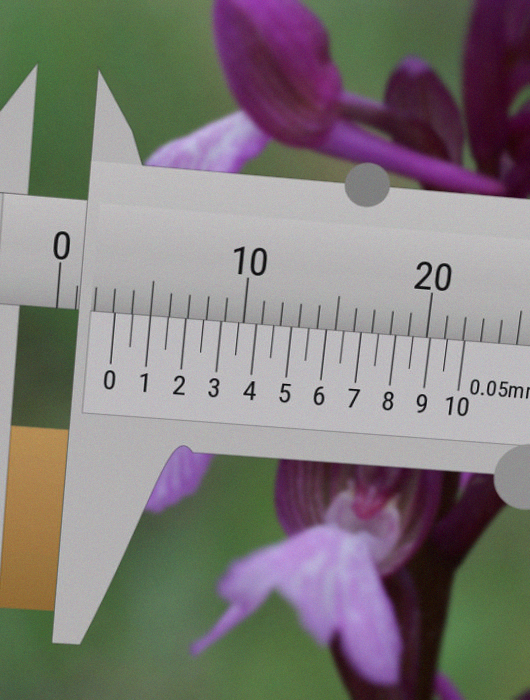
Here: 3.1 (mm)
